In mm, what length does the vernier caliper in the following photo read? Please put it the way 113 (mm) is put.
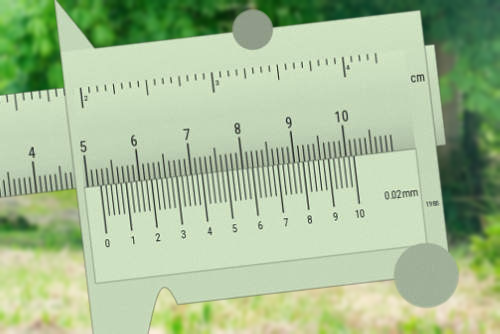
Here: 52.5 (mm)
